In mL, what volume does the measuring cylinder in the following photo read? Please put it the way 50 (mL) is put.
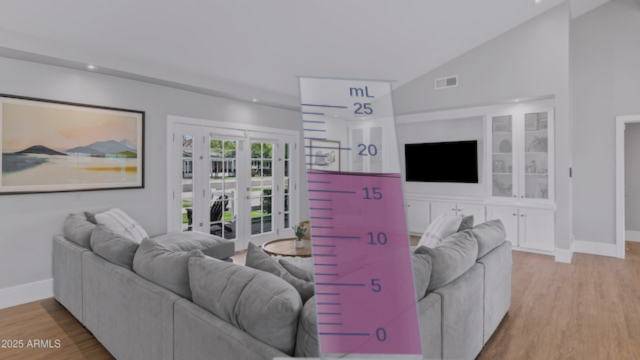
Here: 17 (mL)
